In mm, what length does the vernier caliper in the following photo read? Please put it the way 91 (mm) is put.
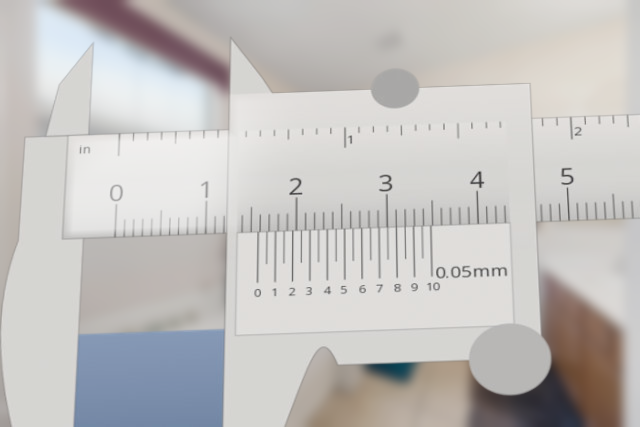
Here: 15.8 (mm)
